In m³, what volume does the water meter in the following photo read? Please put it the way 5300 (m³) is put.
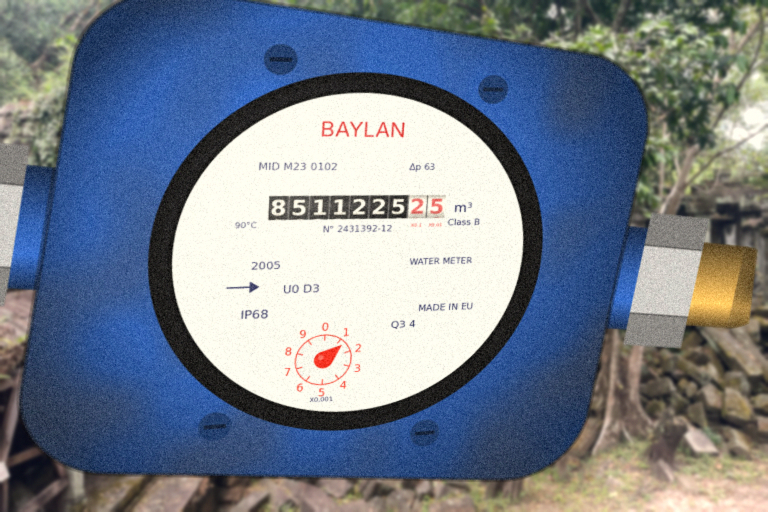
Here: 8511225.251 (m³)
